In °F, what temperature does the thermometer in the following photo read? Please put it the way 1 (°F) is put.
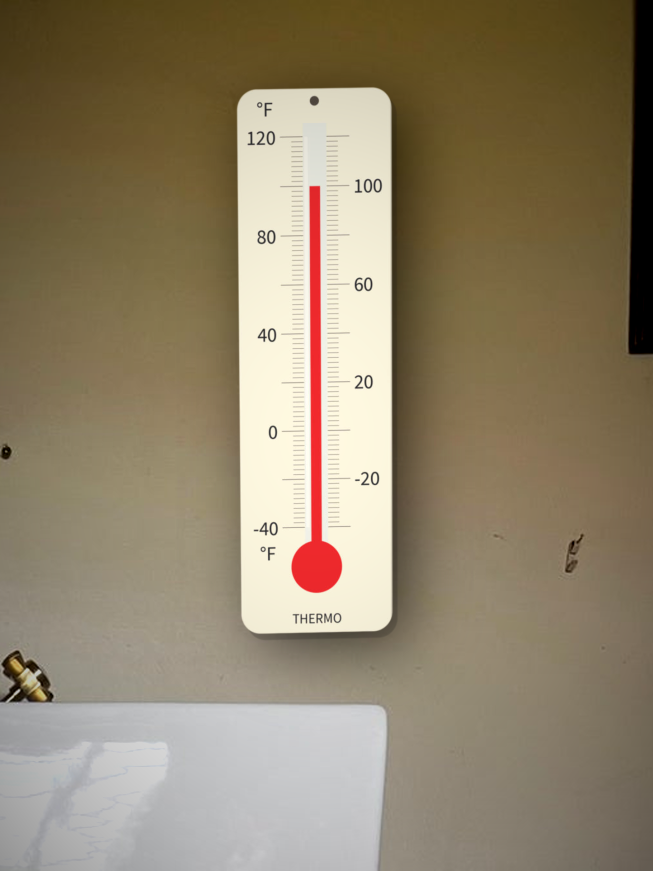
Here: 100 (°F)
